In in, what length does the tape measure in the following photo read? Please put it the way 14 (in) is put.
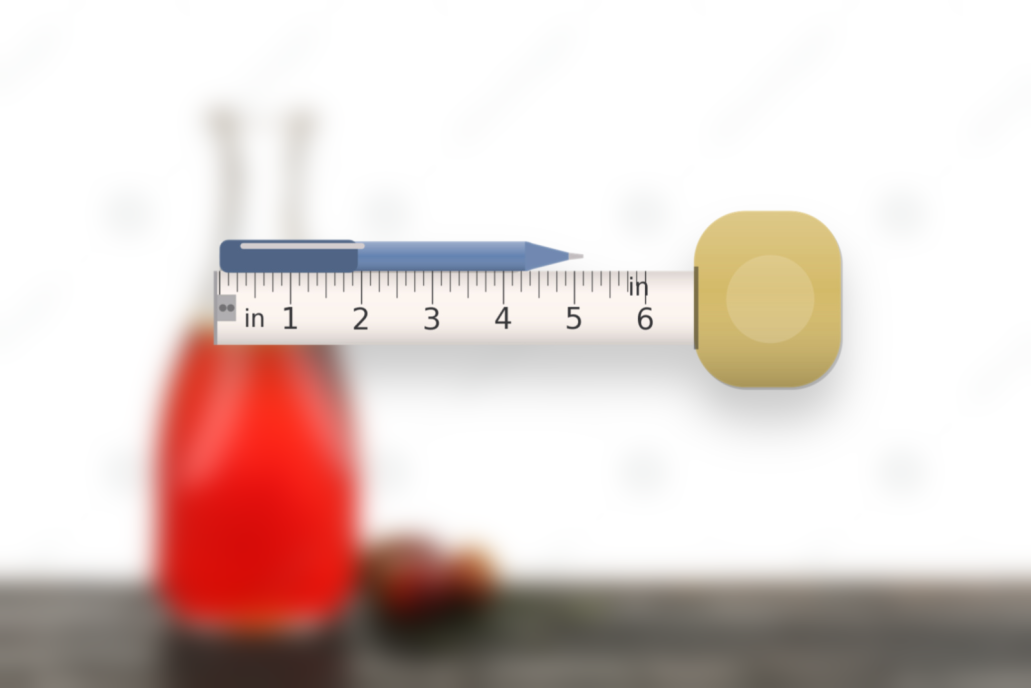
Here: 5.125 (in)
